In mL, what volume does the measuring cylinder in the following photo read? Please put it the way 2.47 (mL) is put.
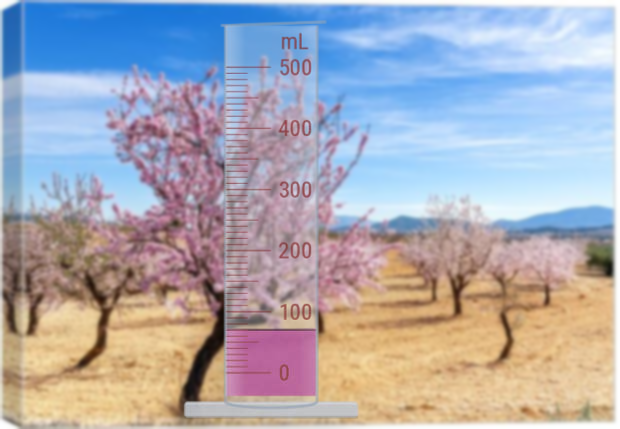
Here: 70 (mL)
